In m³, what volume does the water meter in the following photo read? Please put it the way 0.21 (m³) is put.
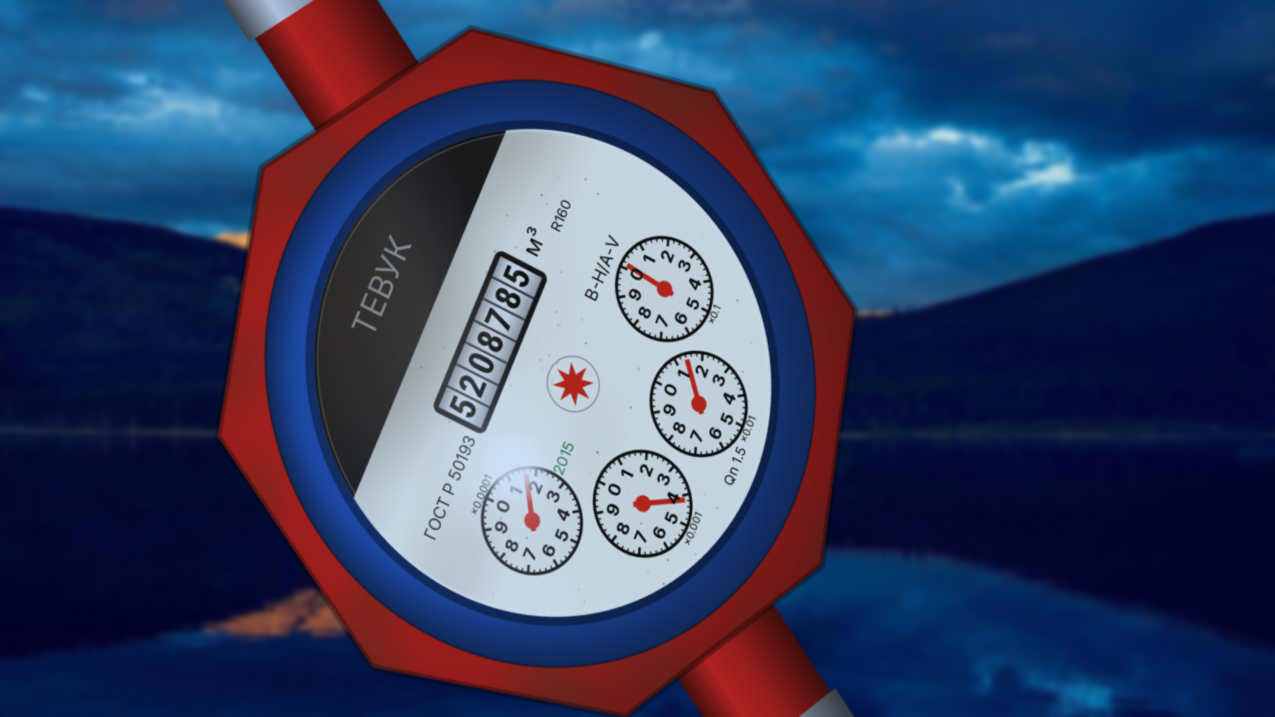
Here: 5208785.0141 (m³)
